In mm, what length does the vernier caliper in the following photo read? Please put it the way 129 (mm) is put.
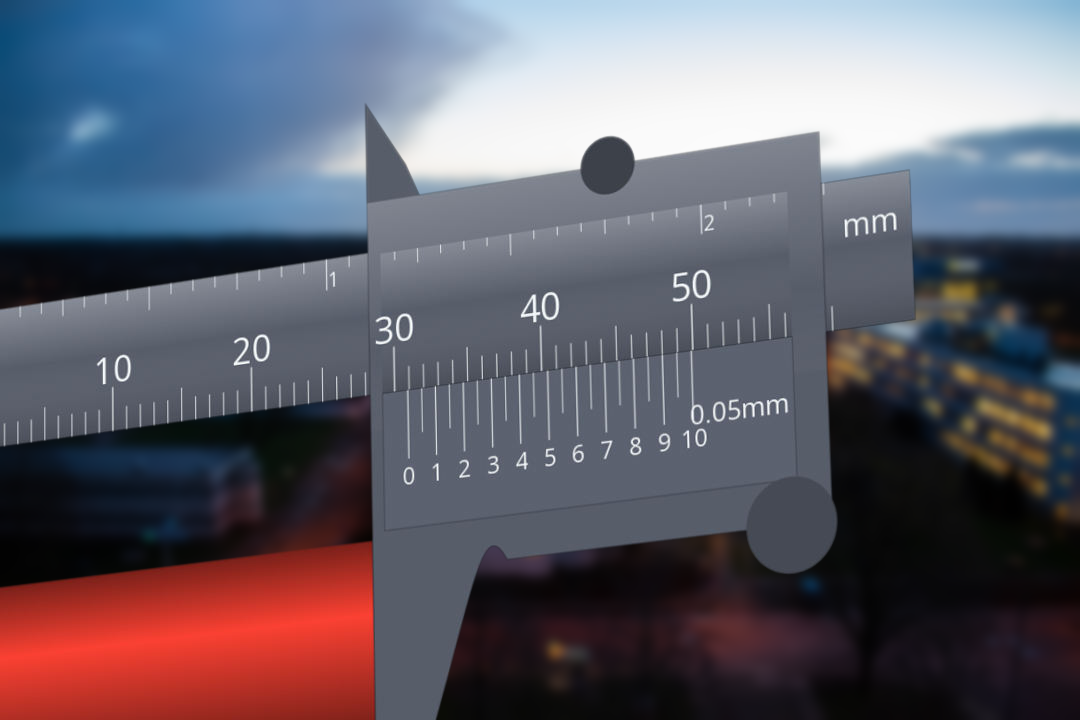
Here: 30.9 (mm)
